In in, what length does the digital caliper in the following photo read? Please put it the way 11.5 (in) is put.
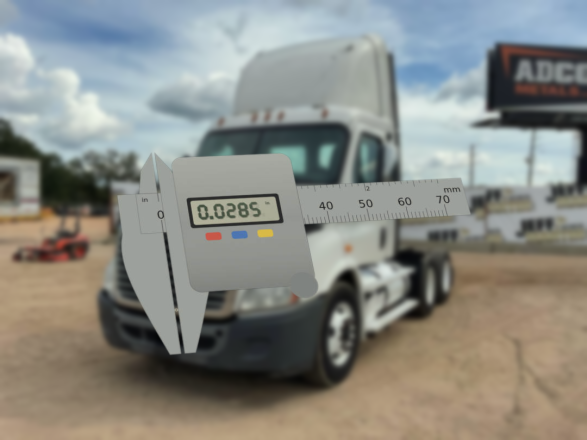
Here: 0.0285 (in)
